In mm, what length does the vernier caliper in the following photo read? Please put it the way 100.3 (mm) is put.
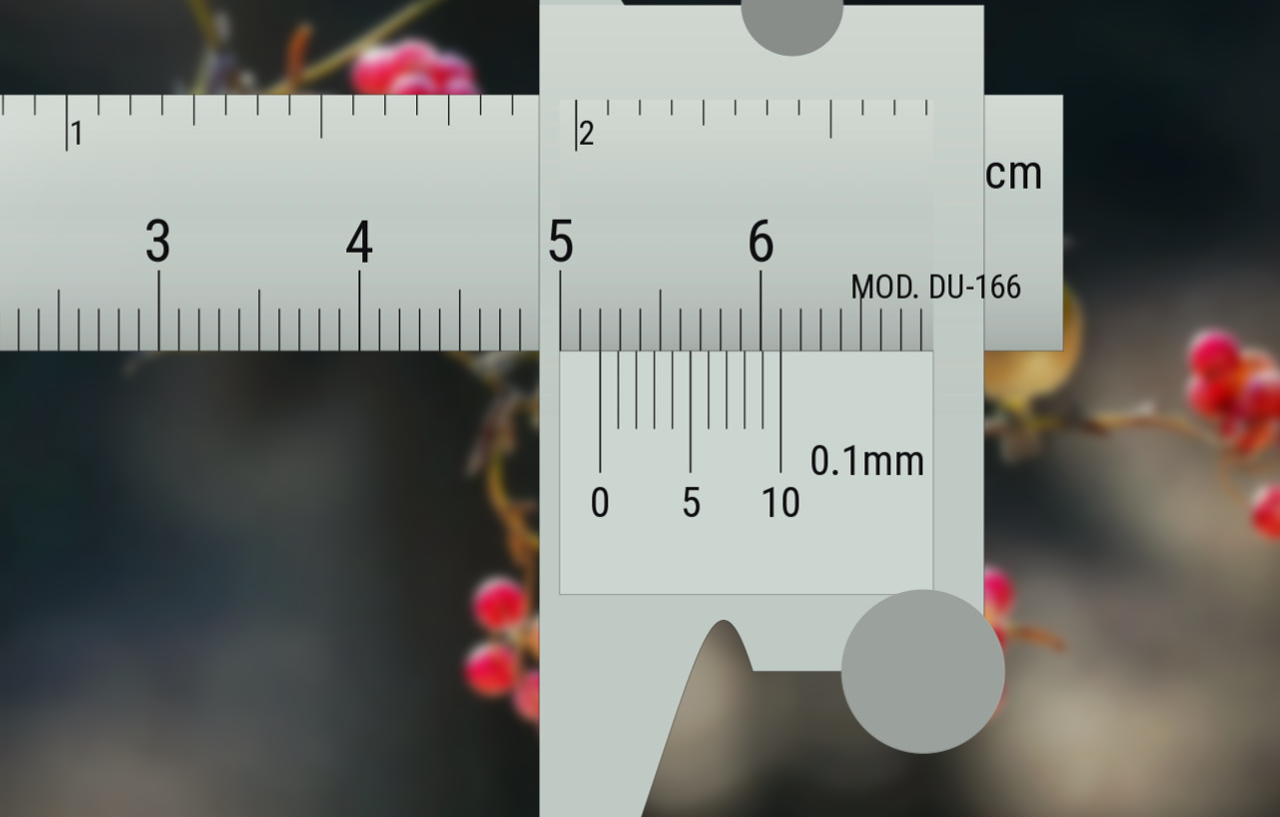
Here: 52.0 (mm)
